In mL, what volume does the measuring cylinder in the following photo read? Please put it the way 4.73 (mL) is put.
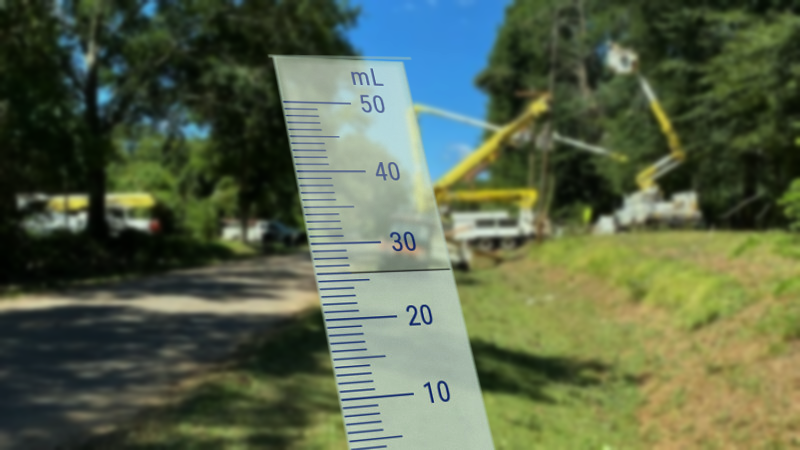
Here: 26 (mL)
